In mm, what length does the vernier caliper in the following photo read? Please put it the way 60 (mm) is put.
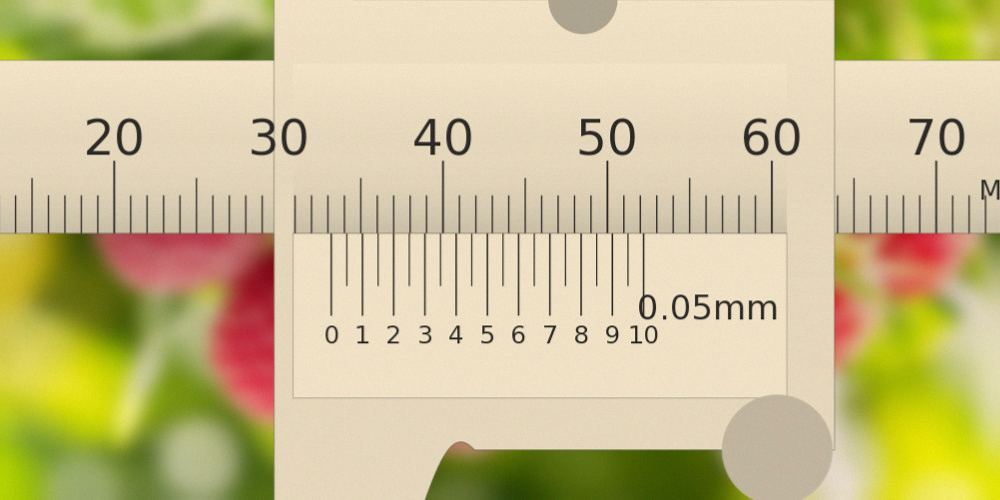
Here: 33.2 (mm)
